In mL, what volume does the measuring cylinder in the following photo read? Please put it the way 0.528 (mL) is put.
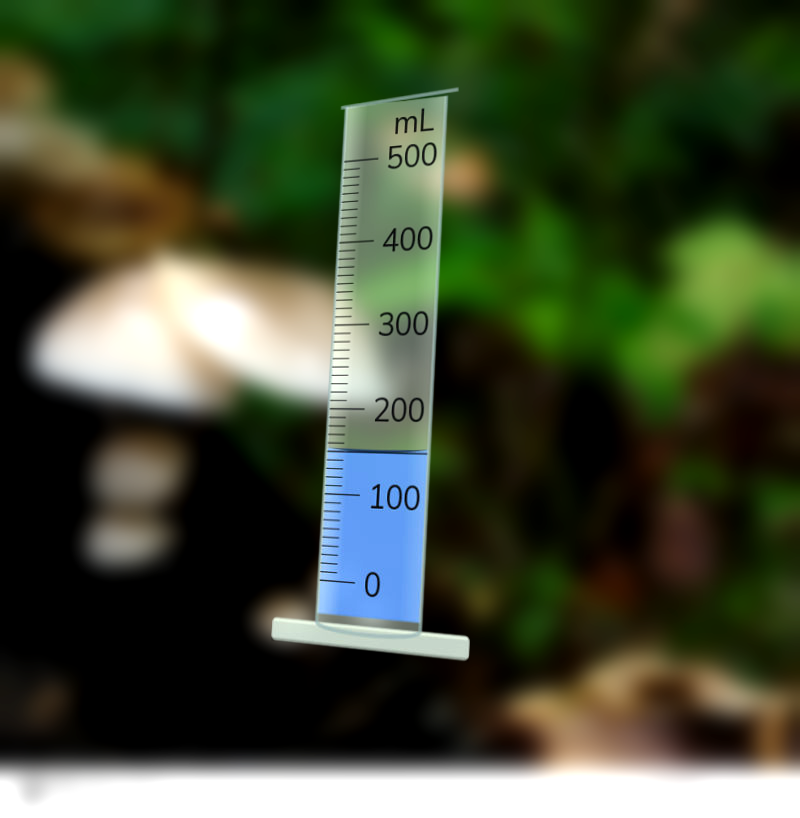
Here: 150 (mL)
